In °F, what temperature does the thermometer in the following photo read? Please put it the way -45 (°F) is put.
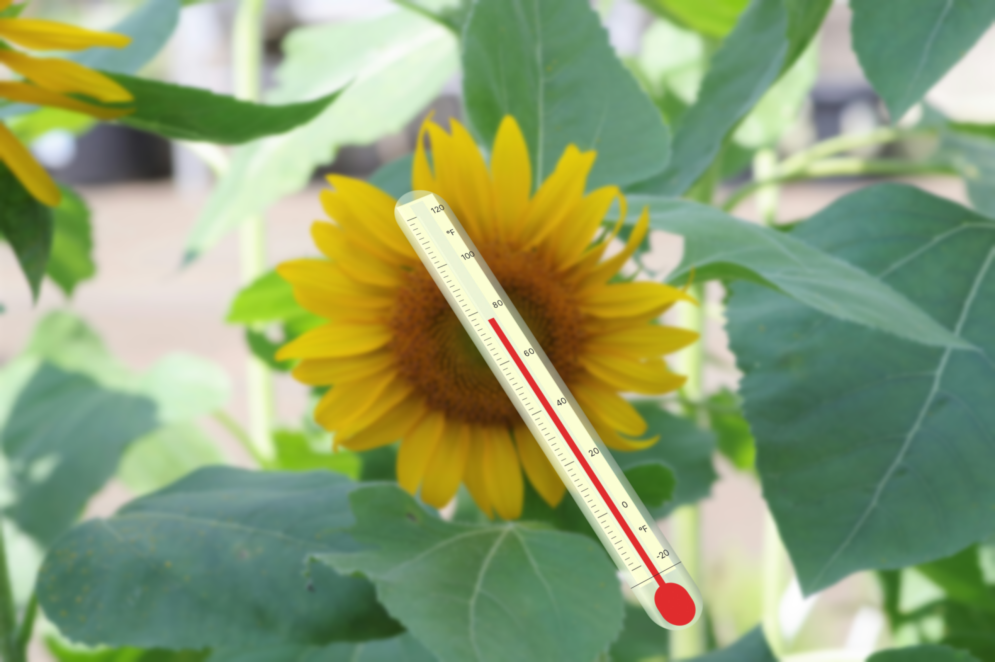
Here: 76 (°F)
